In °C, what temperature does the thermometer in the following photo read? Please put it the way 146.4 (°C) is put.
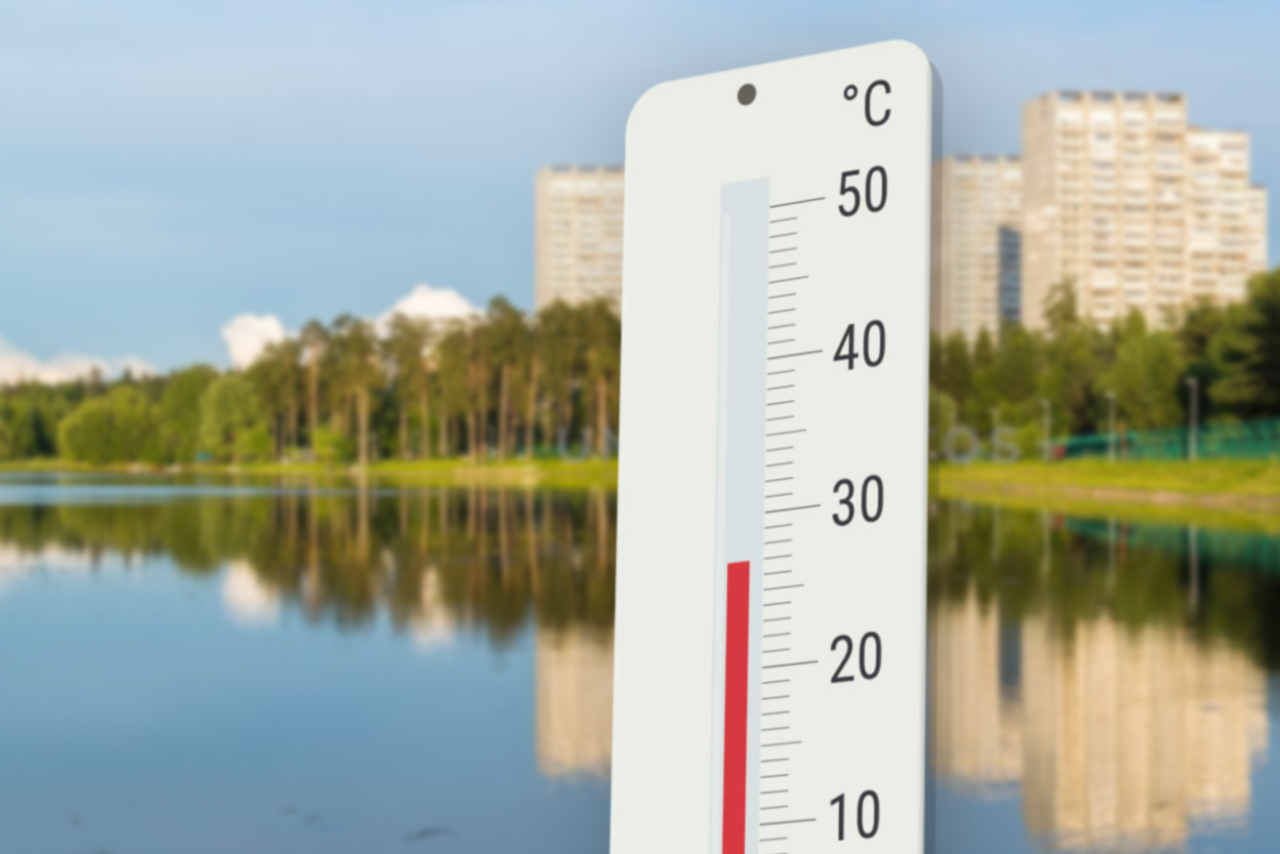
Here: 27 (°C)
